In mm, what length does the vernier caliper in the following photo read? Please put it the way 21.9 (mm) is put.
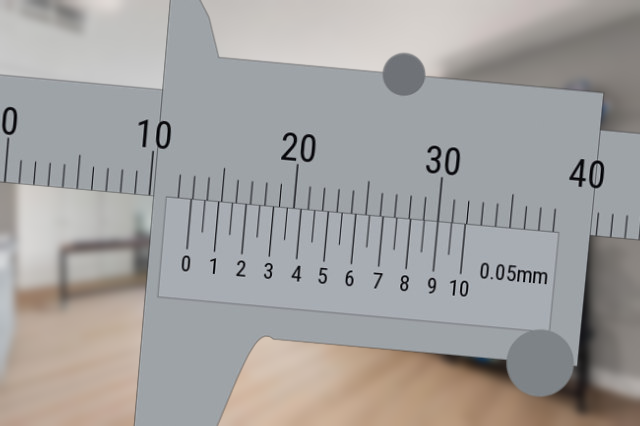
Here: 12.9 (mm)
